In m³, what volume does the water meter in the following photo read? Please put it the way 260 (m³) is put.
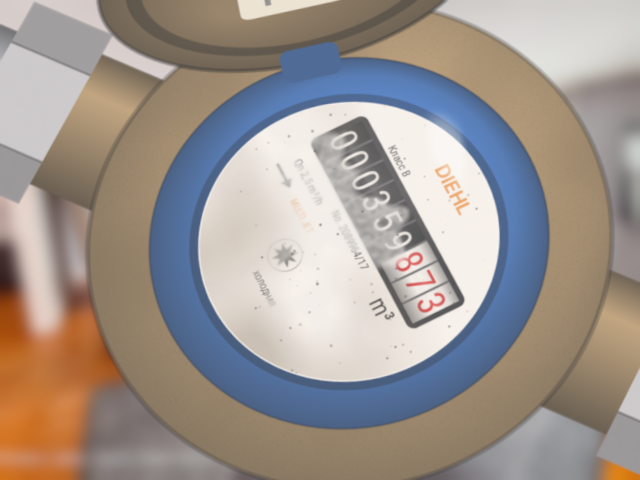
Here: 359.873 (m³)
